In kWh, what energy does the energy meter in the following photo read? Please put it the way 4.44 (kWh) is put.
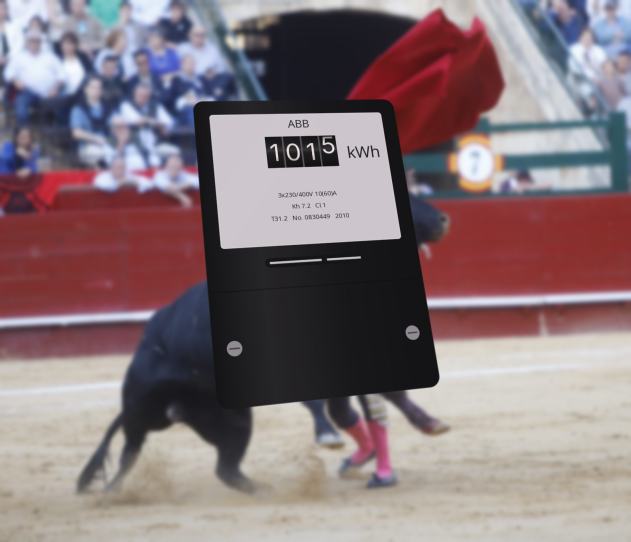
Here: 1015 (kWh)
